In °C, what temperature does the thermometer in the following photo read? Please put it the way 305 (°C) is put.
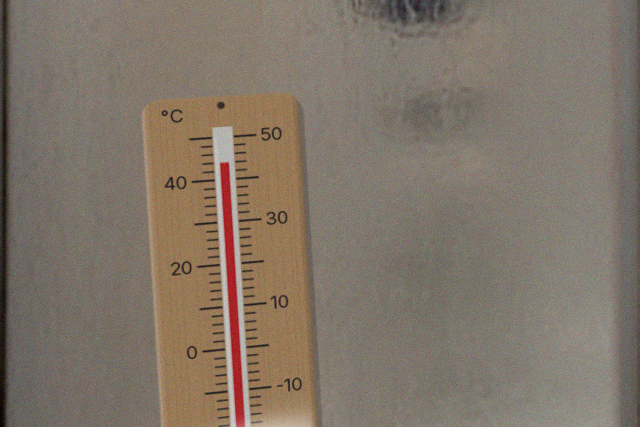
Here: 44 (°C)
